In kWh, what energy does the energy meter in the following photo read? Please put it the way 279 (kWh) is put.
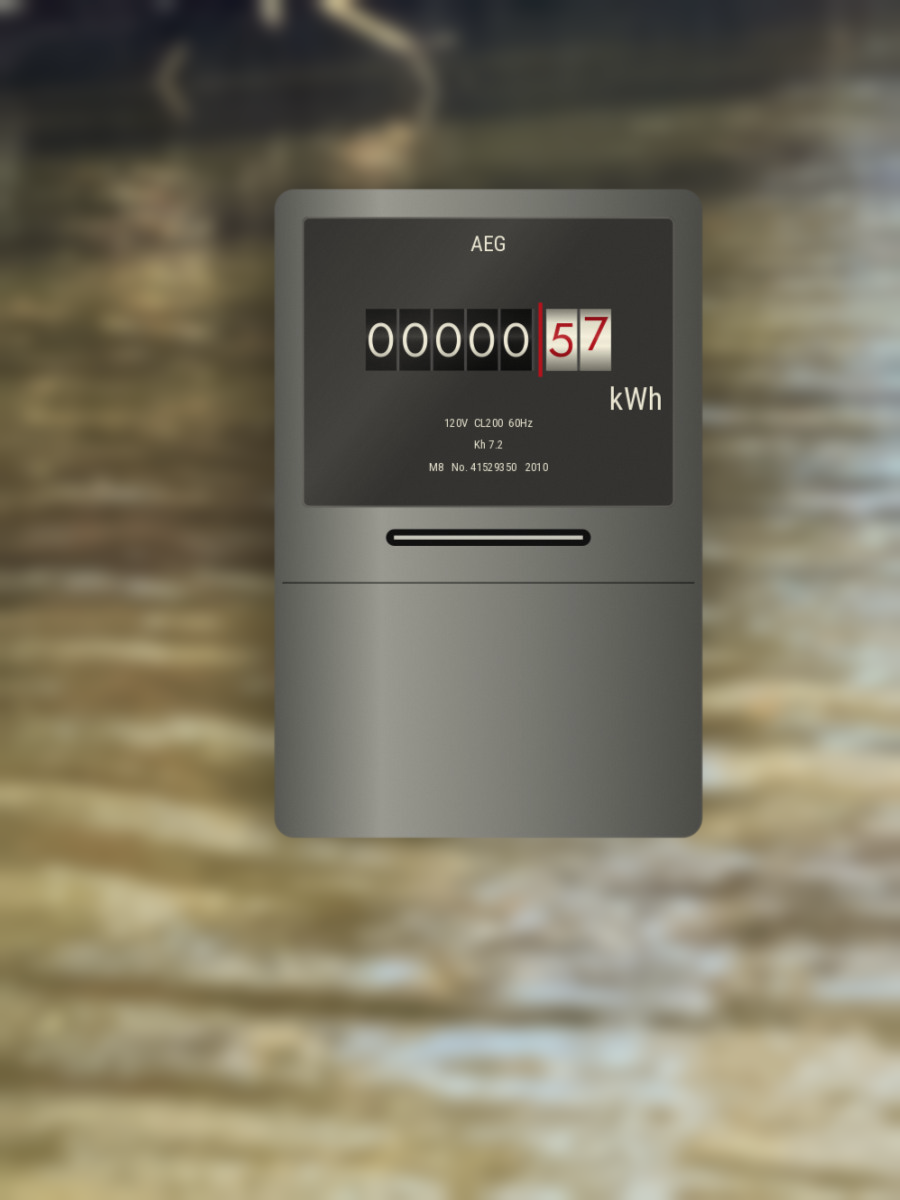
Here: 0.57 (kWh)
